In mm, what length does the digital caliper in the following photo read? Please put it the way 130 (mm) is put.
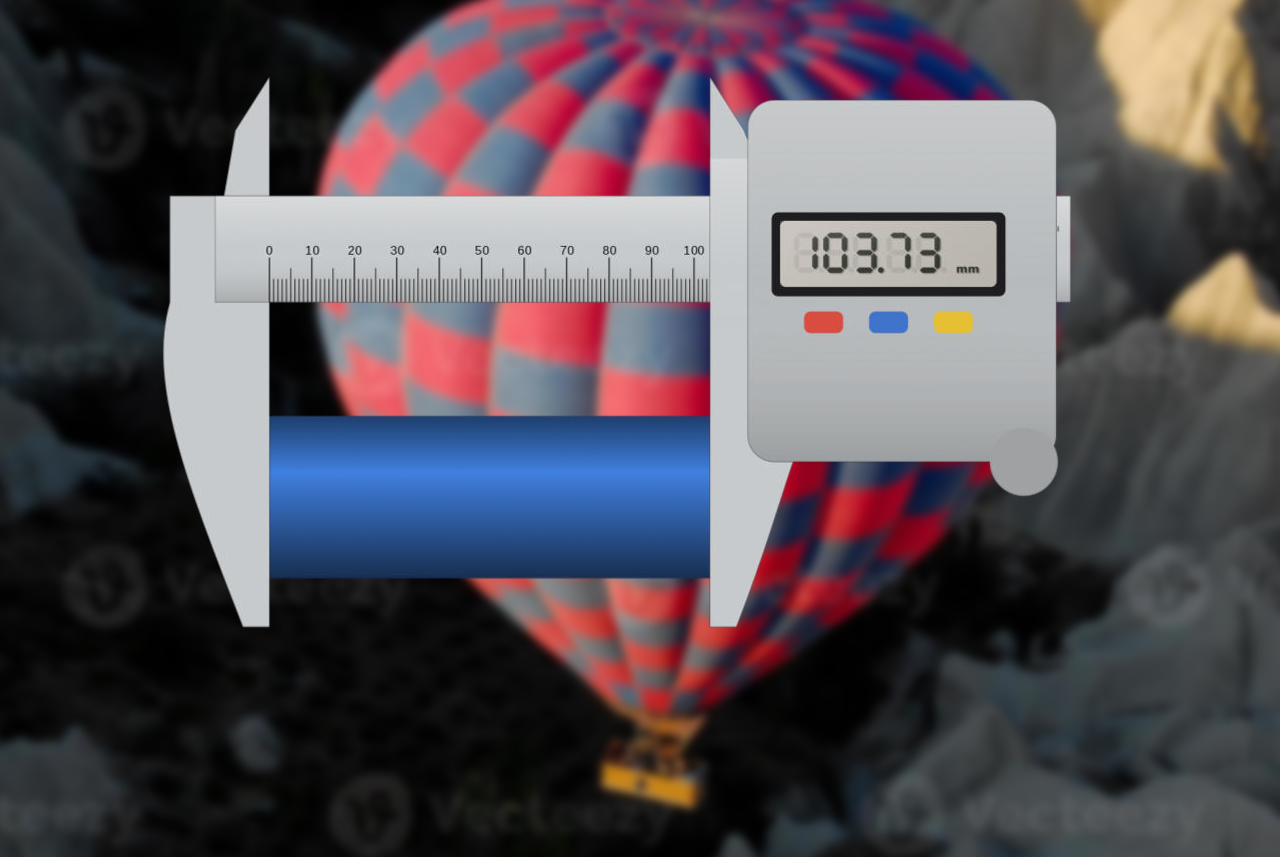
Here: 103.73 (mm)
